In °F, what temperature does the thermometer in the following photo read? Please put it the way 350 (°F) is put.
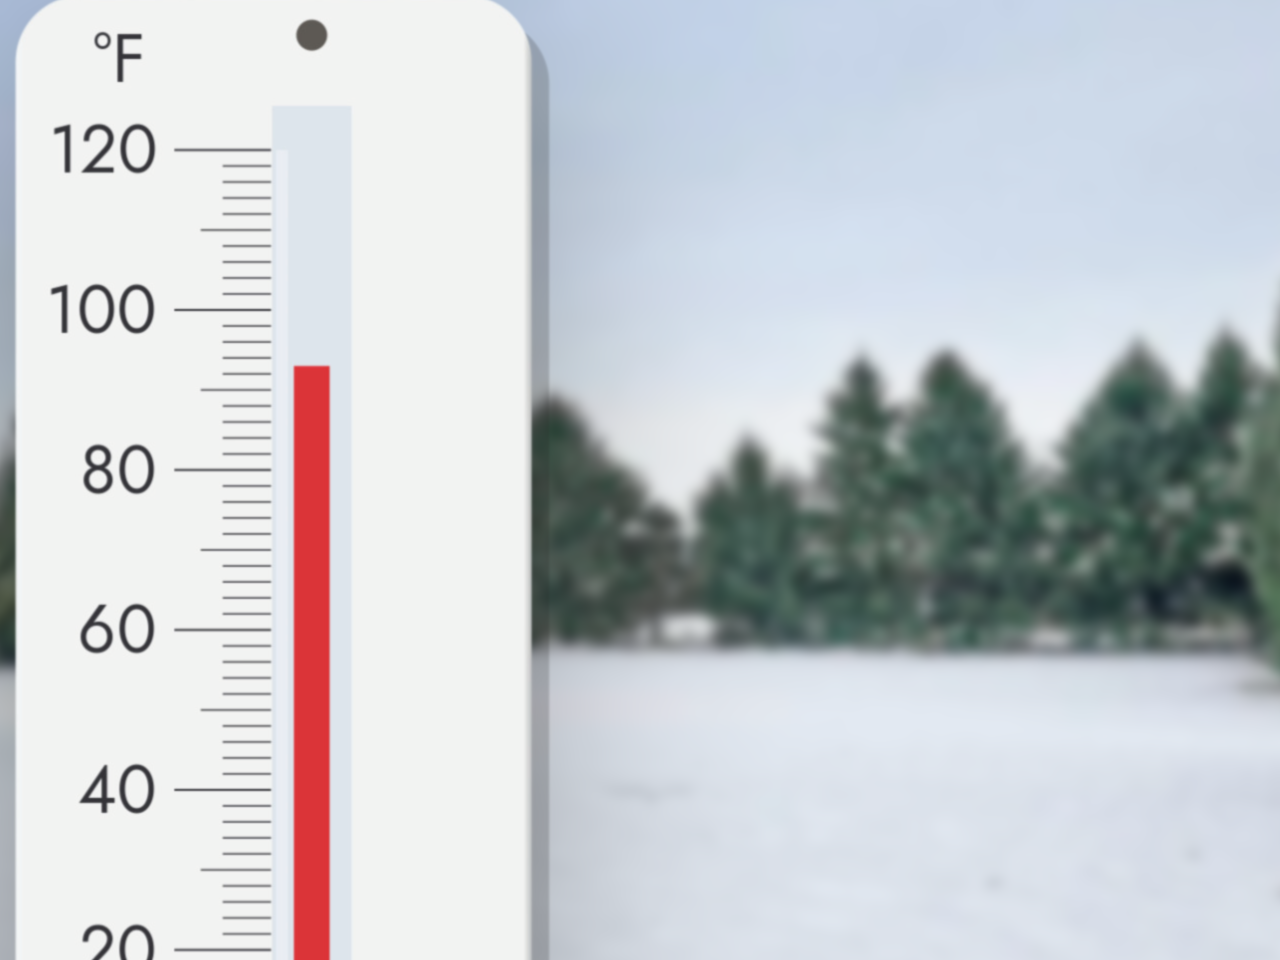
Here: 93 (°F)
